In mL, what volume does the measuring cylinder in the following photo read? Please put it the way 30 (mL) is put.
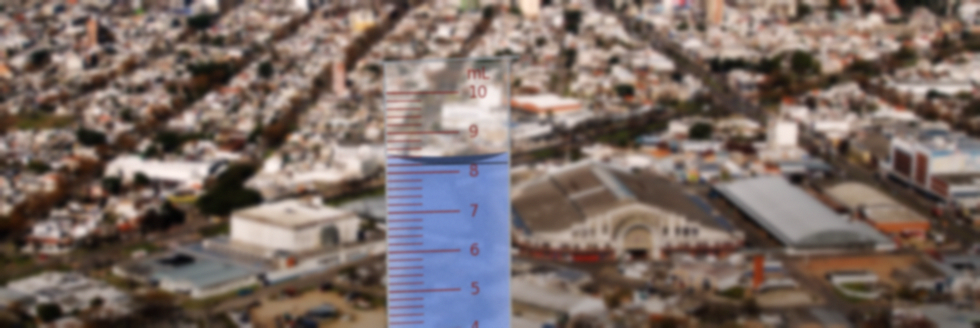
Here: 8.2 (mL)
